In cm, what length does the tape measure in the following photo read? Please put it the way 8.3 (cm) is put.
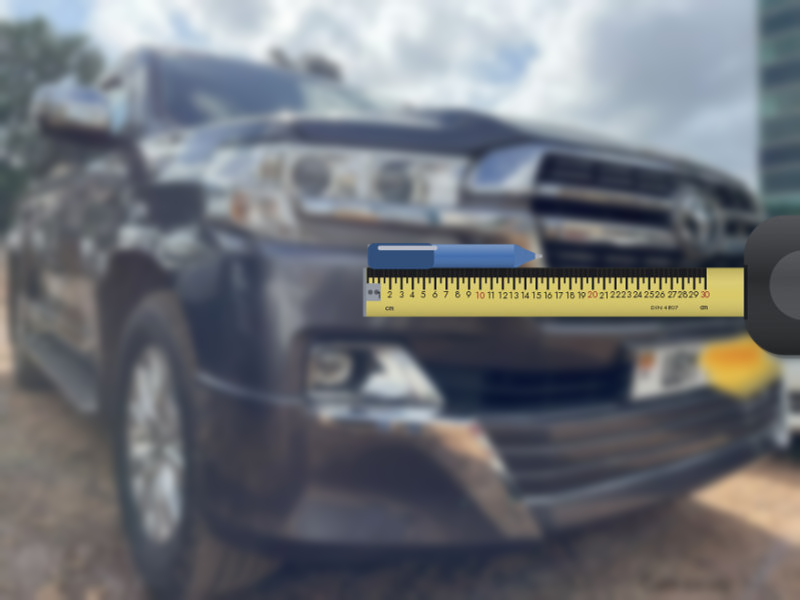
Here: 15.5 (cm)
